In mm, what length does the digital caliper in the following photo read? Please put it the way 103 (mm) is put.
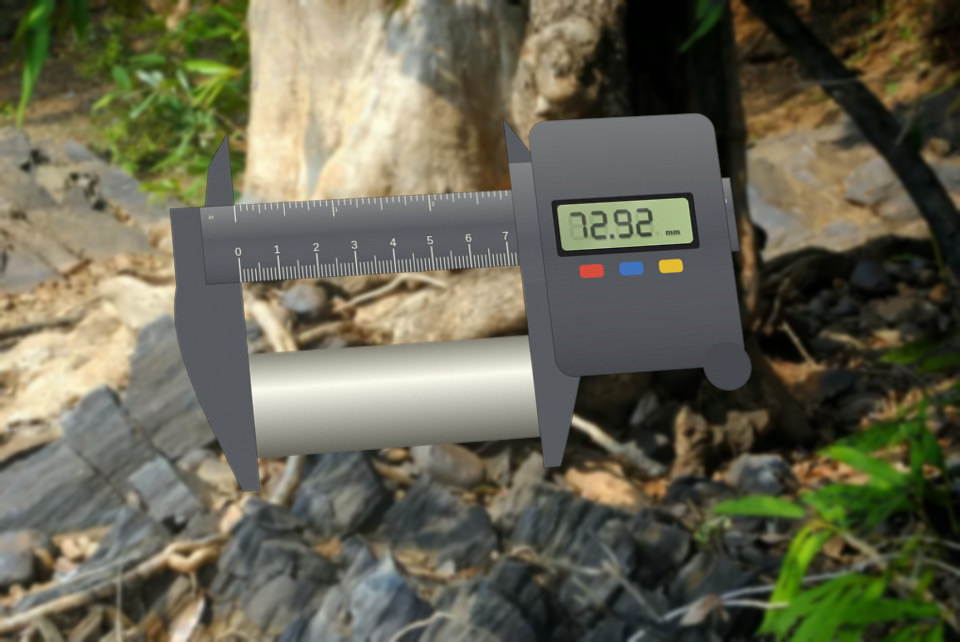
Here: 72.92 (mm)
